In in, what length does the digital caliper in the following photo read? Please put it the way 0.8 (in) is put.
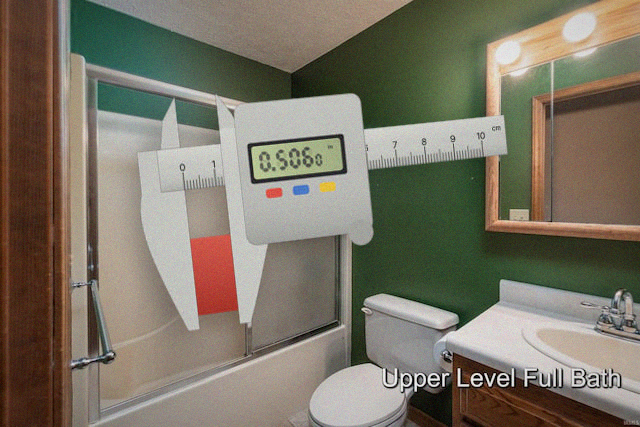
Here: 0.5060 (in)
